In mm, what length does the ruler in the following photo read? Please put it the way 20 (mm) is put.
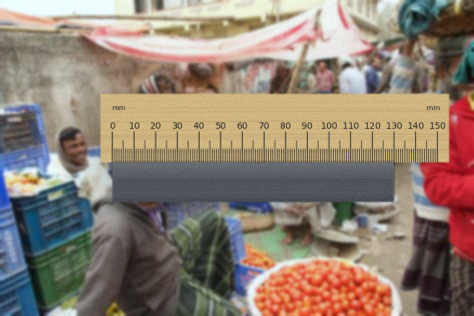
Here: 130 (mm)
